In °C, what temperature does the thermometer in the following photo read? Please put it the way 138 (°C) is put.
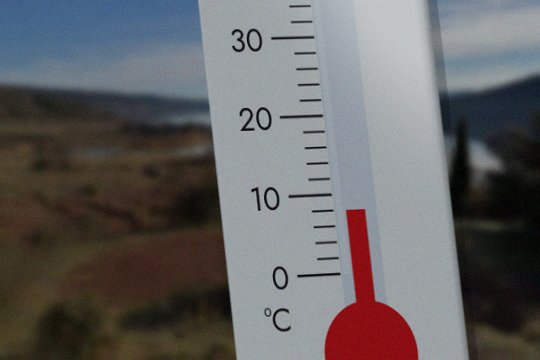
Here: 8 (°C)
